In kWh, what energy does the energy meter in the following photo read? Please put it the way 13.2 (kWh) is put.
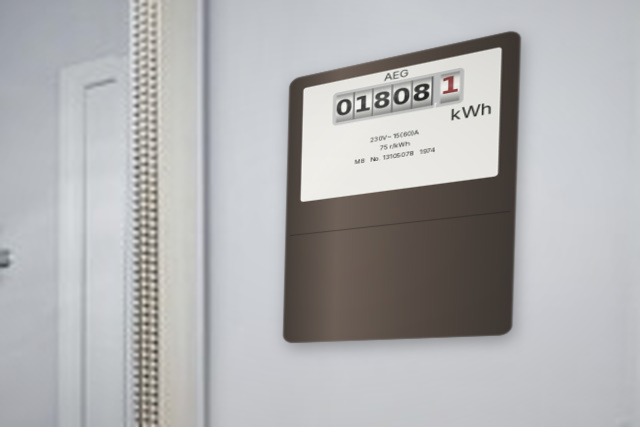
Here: 1808.1 (kWh)
